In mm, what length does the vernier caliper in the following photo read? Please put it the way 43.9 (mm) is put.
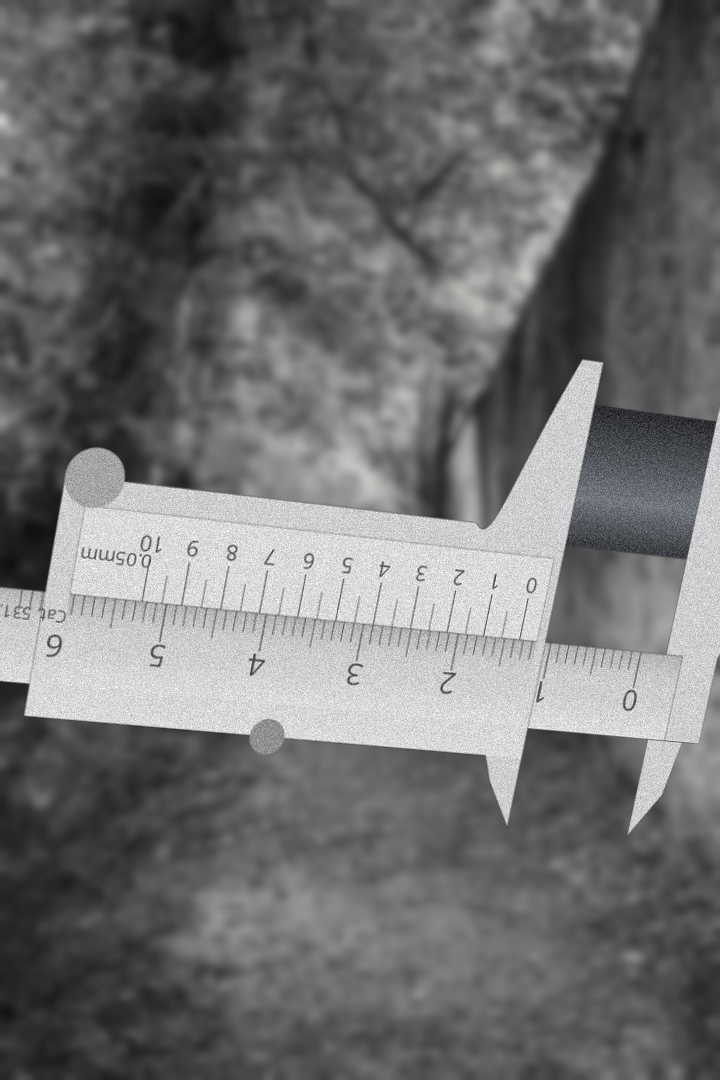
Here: 13.4 (mm)
